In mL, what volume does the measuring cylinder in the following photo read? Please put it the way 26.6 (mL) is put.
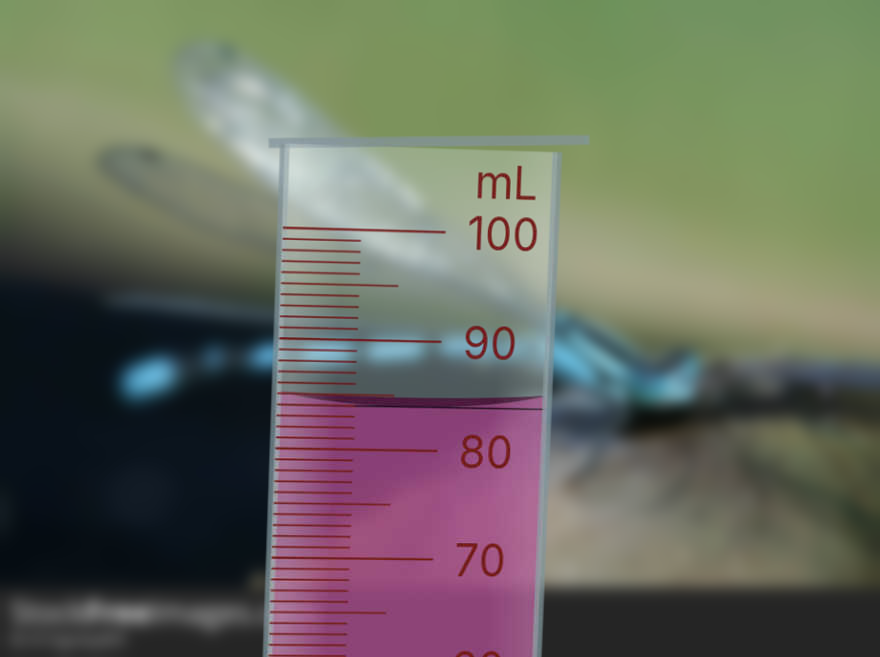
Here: 84 (mL)
